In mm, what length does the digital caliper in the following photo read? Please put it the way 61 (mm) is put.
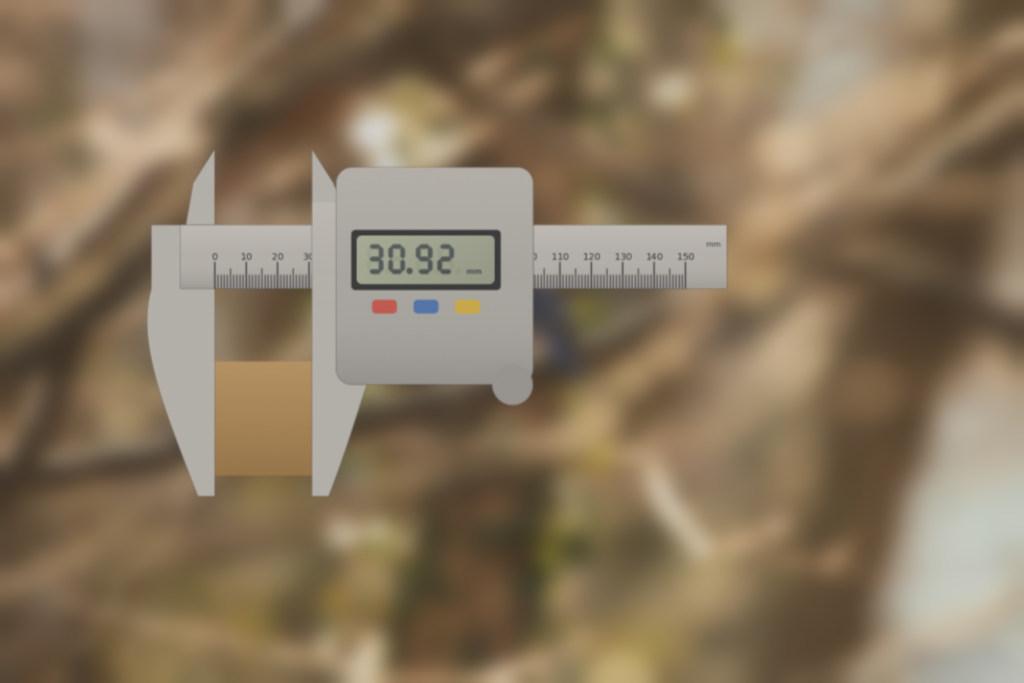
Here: 30.92 (mm)
